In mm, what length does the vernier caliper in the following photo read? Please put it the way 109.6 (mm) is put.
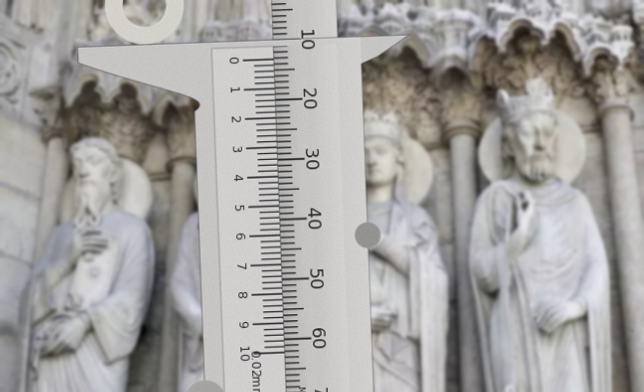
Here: 13.2 (mm)
